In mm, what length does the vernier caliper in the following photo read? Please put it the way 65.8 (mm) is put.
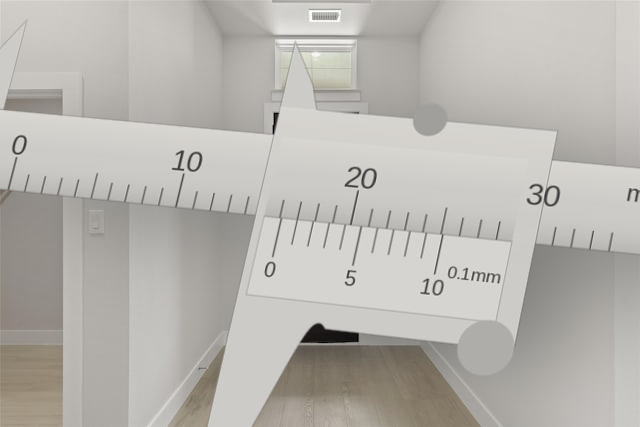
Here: 16.1 (mm)
